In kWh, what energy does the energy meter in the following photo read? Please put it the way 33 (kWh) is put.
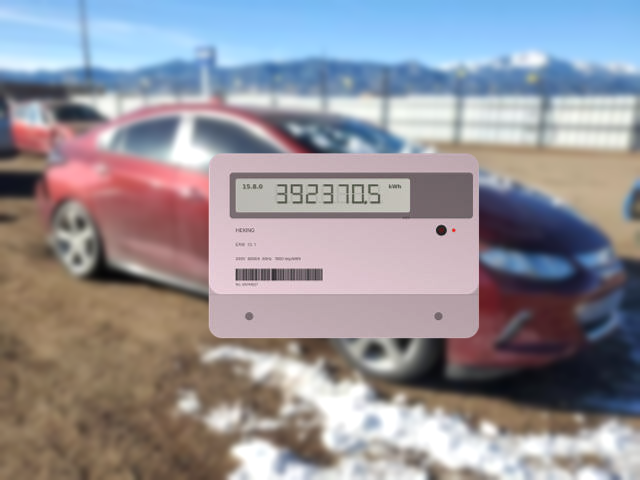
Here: 392370.5 (kWh)
